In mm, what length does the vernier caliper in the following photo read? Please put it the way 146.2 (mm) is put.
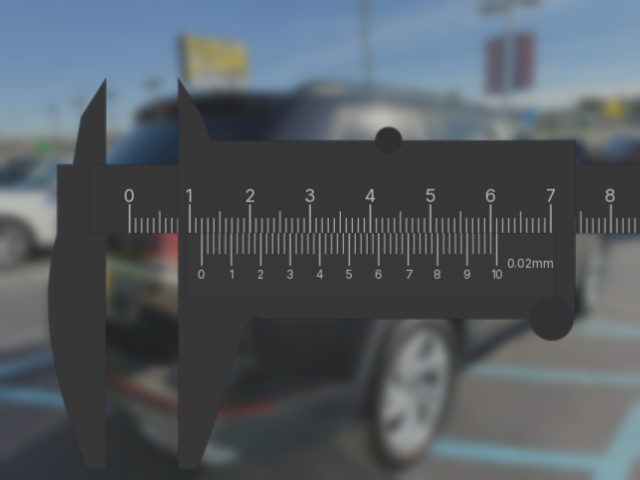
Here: 12.0 (mm)
